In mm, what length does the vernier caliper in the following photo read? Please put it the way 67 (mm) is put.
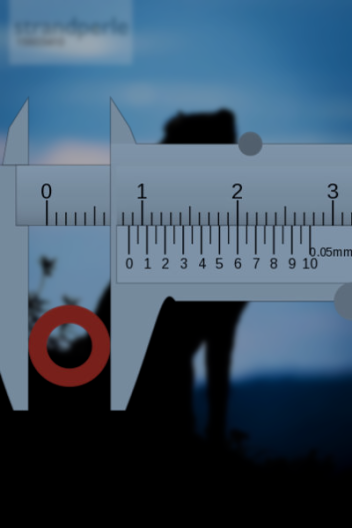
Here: 8.6 (mm)
